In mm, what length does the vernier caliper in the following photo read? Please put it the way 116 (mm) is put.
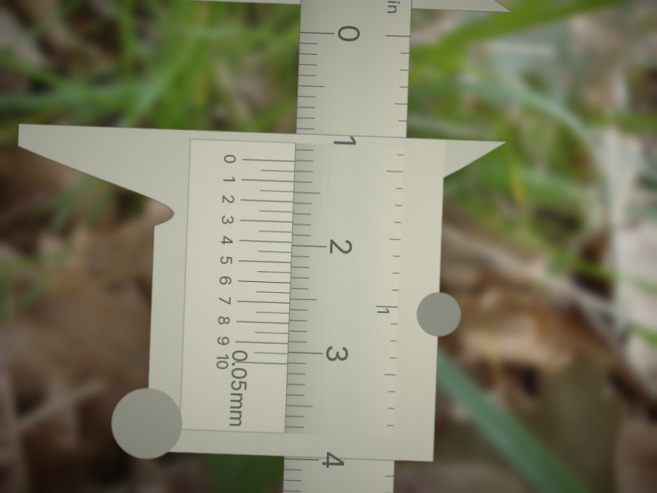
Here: 12.1 (mm)
